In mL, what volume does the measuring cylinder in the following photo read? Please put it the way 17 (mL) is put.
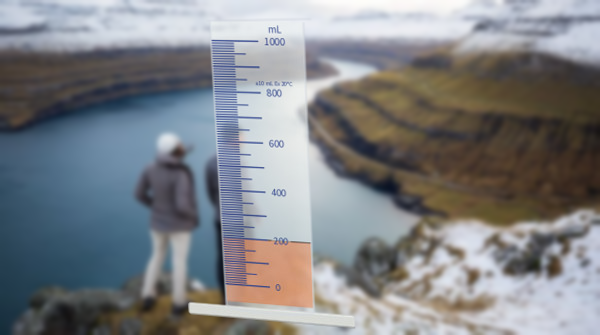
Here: 200 (mL)
